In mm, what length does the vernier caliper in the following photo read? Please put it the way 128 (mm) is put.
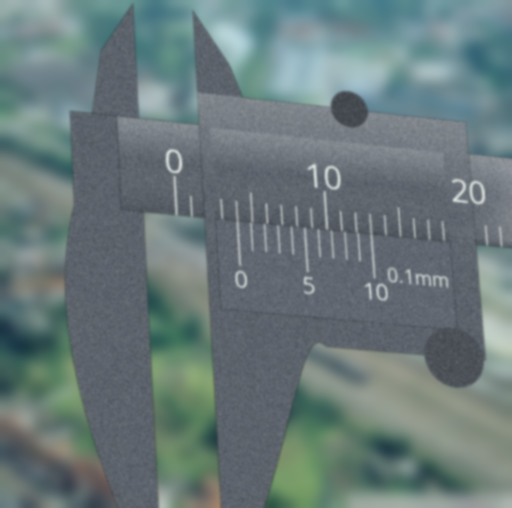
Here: 4.0 (mm)
